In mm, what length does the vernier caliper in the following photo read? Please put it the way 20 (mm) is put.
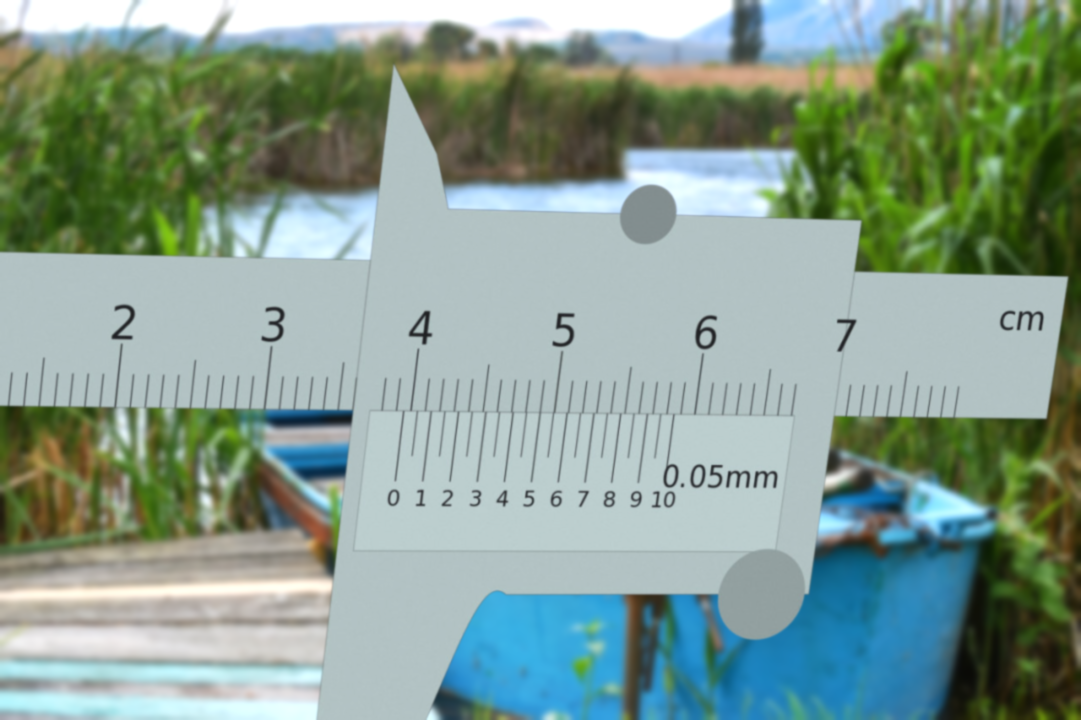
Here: 39.5 (mm)
